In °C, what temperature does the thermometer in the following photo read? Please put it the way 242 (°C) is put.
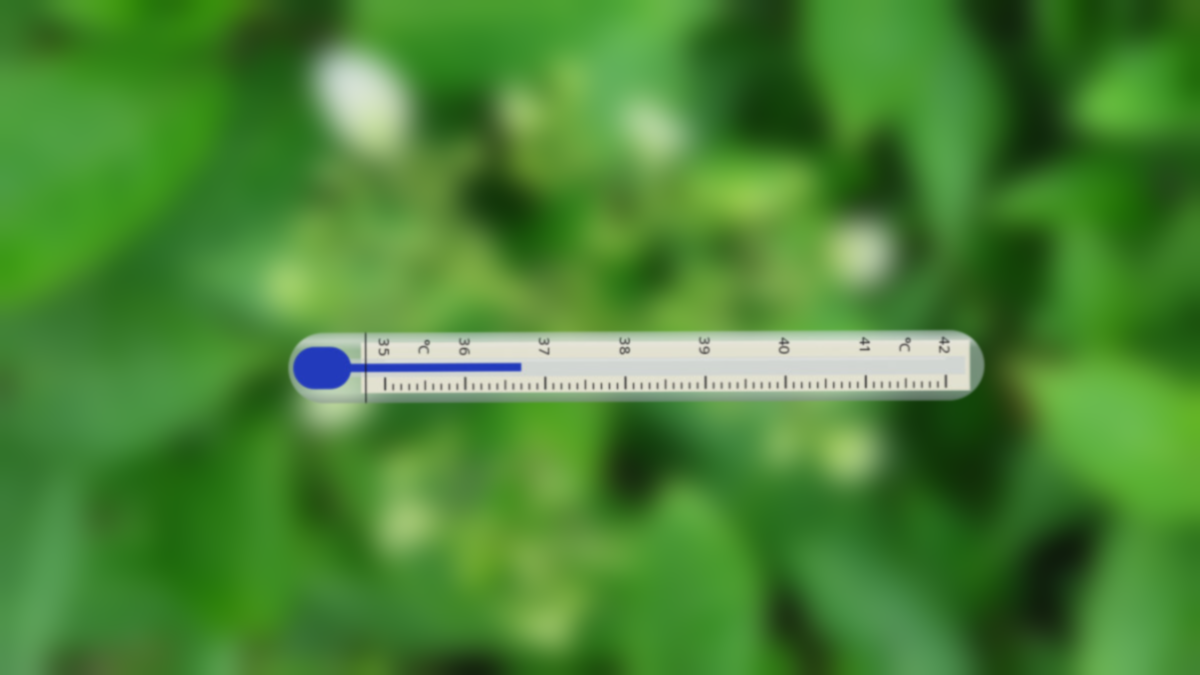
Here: 36.7 (°C)
